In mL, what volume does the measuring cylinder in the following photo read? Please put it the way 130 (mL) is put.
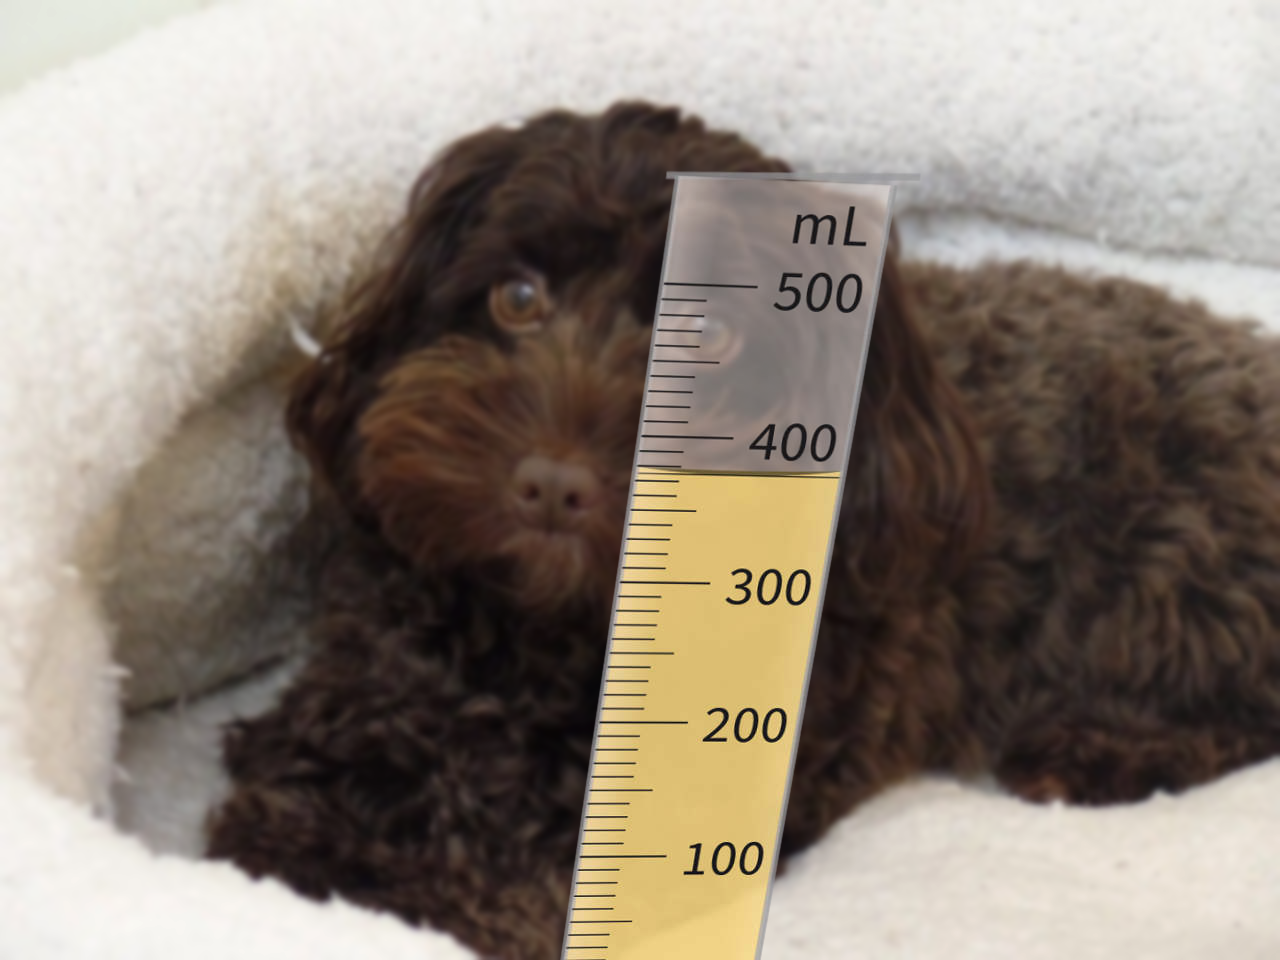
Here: 375 (mL)
